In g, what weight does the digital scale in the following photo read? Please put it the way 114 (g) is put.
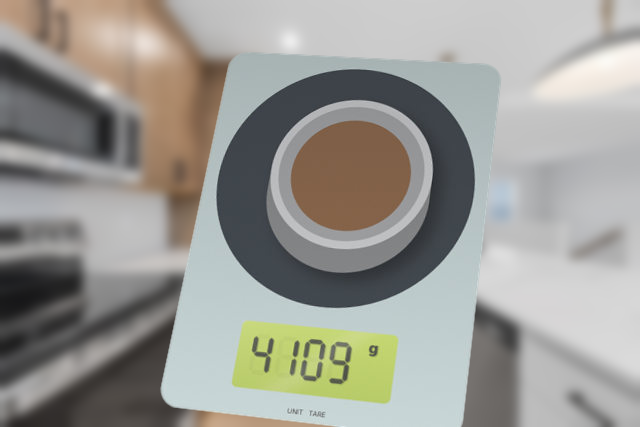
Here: 4109 (g)
